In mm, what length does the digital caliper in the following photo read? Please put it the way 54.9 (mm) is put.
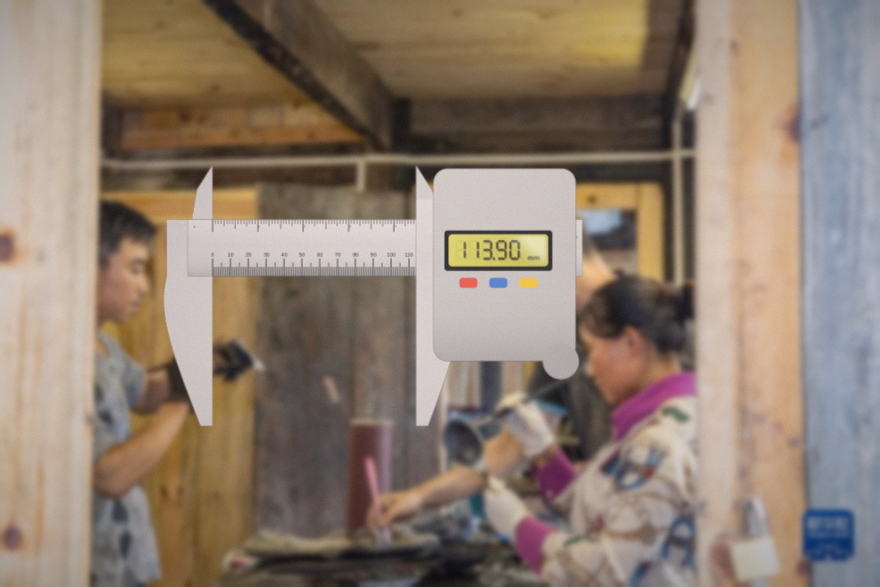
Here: 113.90 (mm)
